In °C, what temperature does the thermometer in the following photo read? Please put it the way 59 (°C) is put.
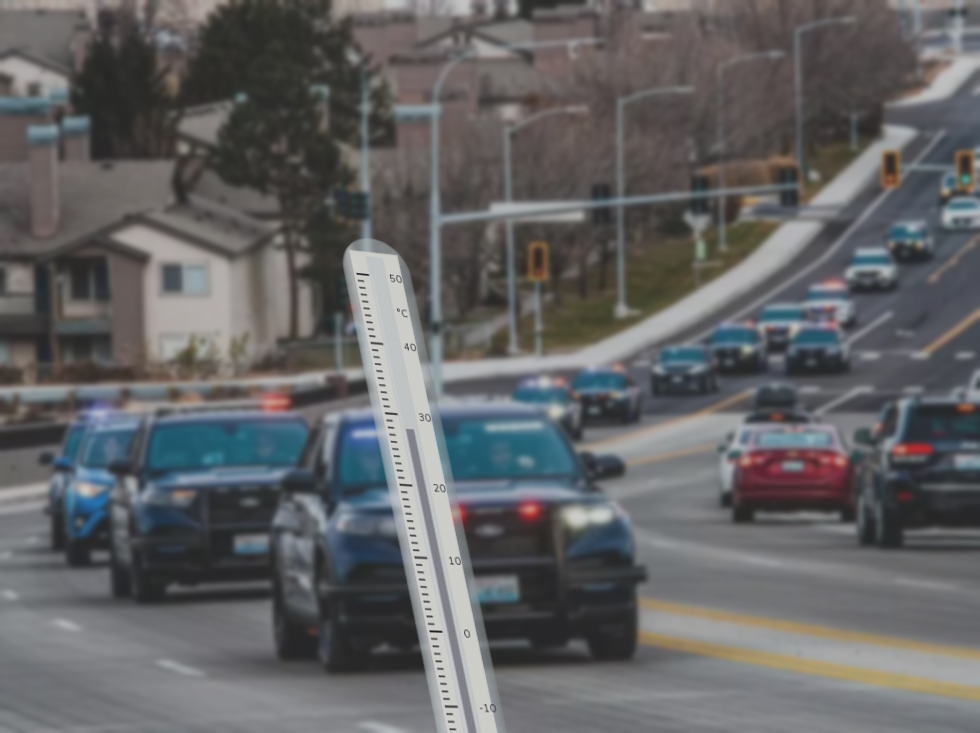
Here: 28 (°C)
